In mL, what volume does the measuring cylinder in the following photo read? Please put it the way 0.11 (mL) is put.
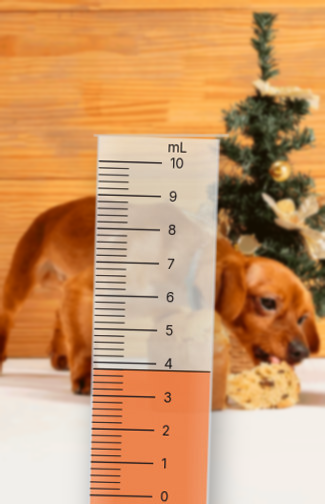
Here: 3.8 (mL)
